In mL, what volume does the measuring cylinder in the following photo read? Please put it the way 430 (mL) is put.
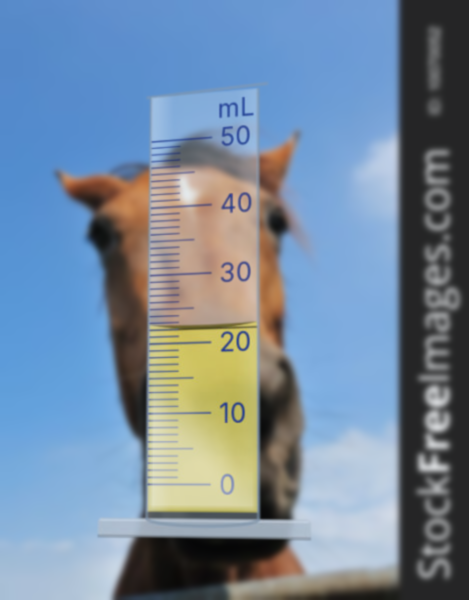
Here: 22 (mL)
